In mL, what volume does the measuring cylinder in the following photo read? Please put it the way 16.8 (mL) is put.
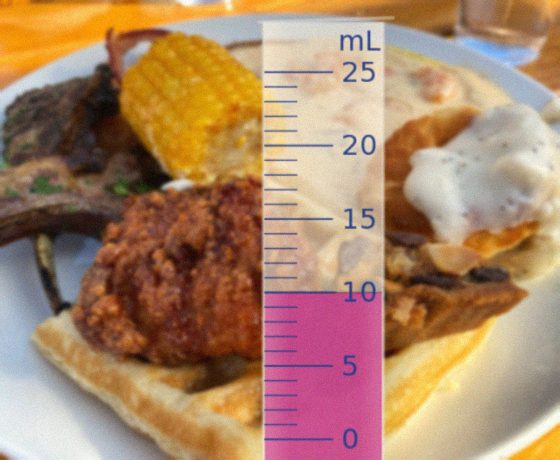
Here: 10 (mL)
